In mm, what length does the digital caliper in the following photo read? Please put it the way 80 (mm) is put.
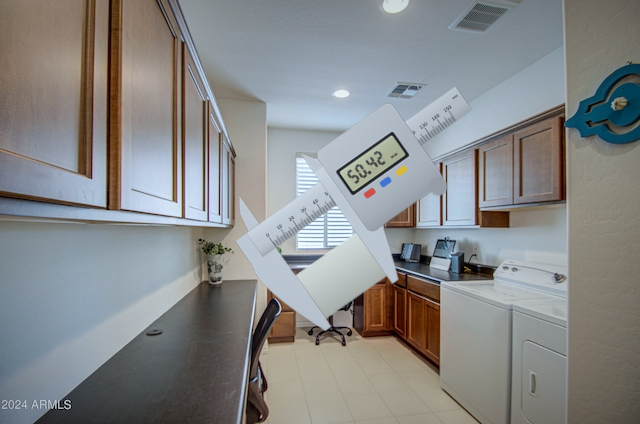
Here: 50.42 (mm)
